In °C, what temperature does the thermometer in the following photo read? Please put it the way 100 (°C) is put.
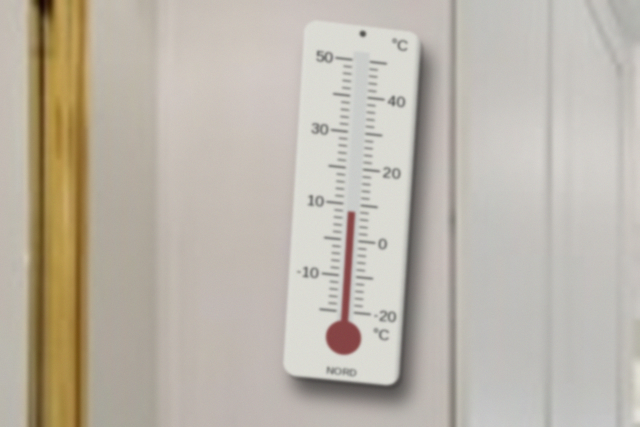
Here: 8 (°C)
